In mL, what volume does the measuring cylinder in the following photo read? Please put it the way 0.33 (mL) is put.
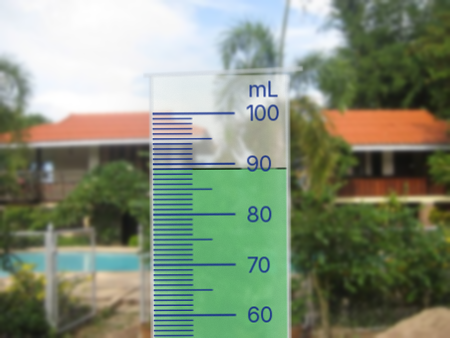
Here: 89 (mL)
